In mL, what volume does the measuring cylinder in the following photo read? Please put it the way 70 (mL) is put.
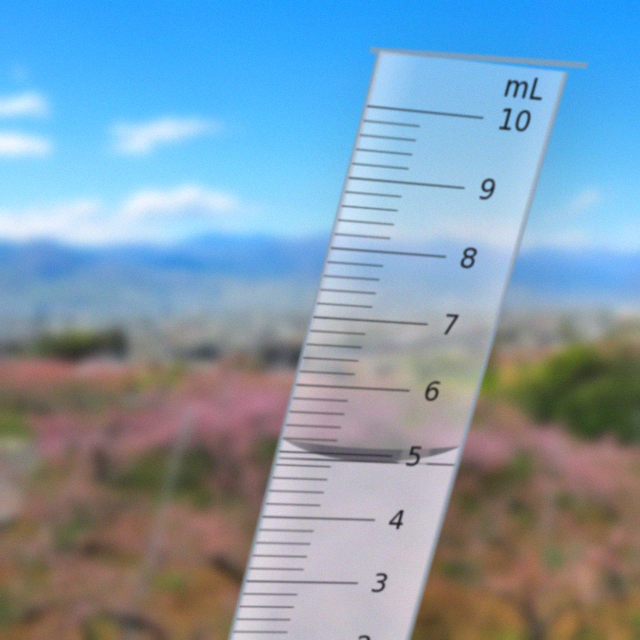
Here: 4.9 (mL)
